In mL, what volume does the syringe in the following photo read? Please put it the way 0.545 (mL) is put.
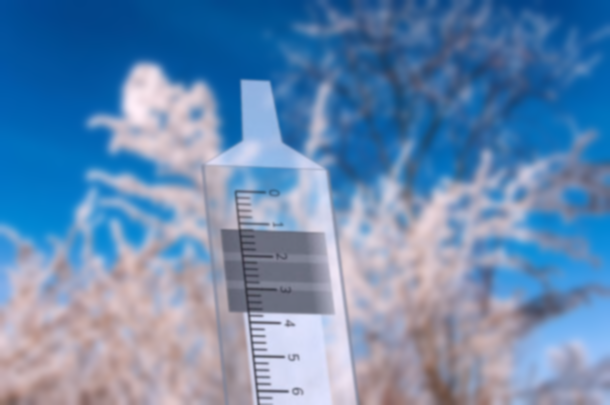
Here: 1.2 (mL)
